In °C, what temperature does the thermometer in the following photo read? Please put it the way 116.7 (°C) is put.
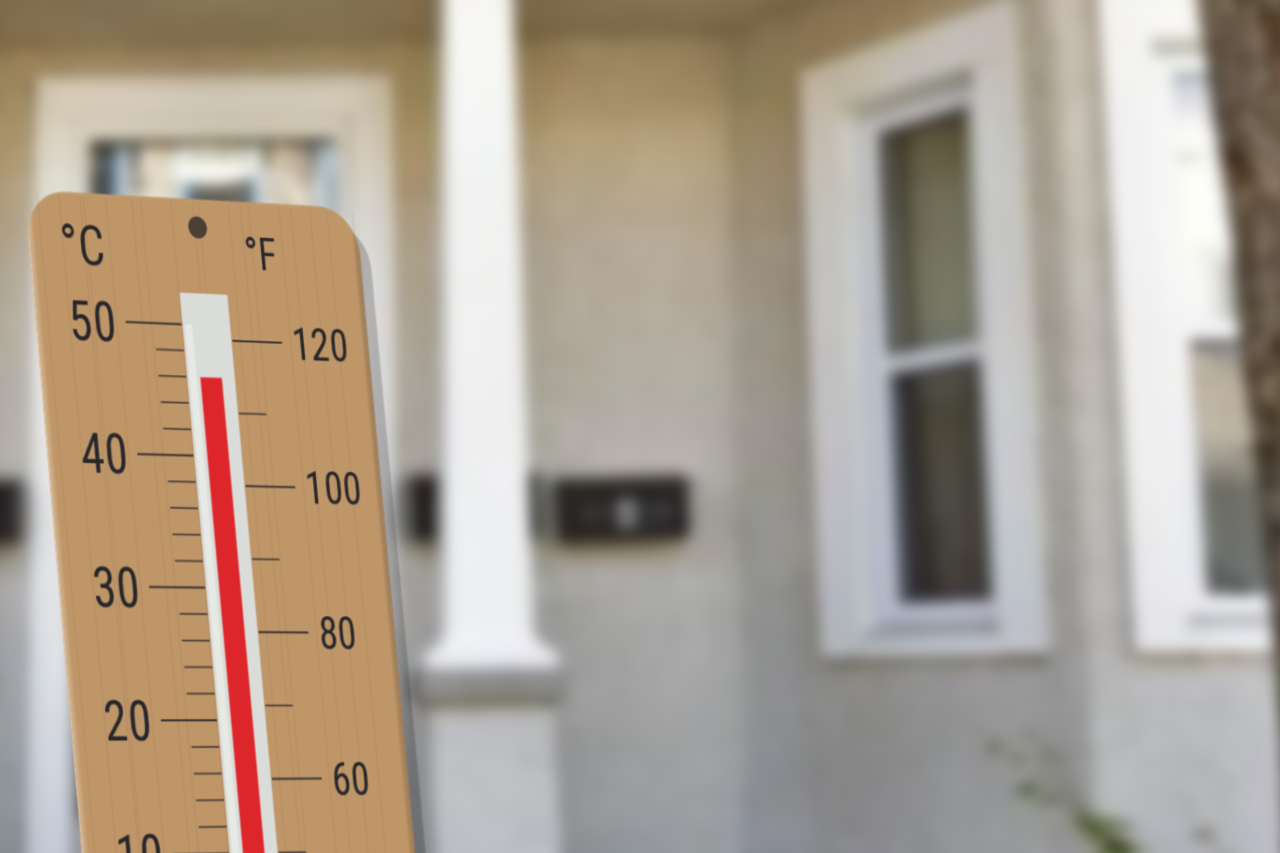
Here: 46 (°C)
